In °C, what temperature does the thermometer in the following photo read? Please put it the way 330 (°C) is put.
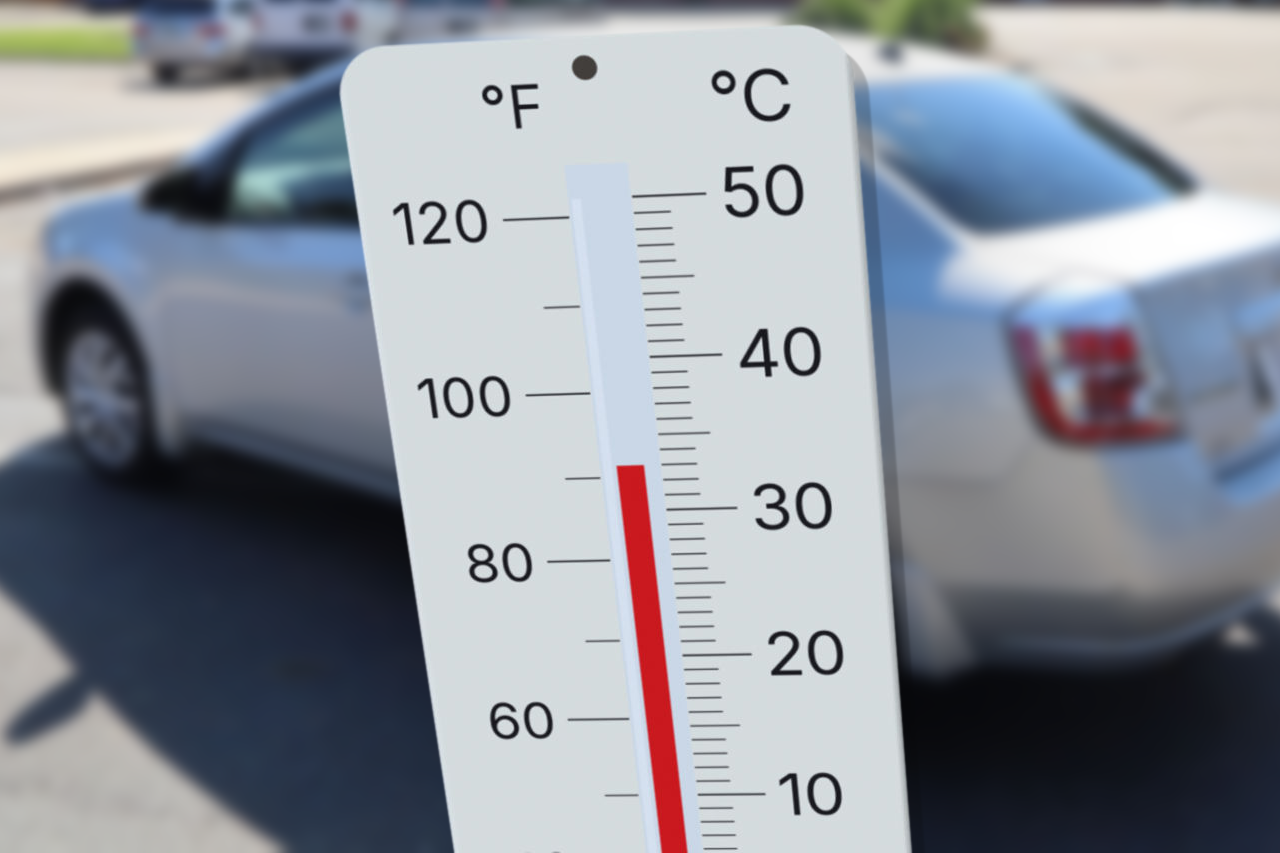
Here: 33 (°C)
